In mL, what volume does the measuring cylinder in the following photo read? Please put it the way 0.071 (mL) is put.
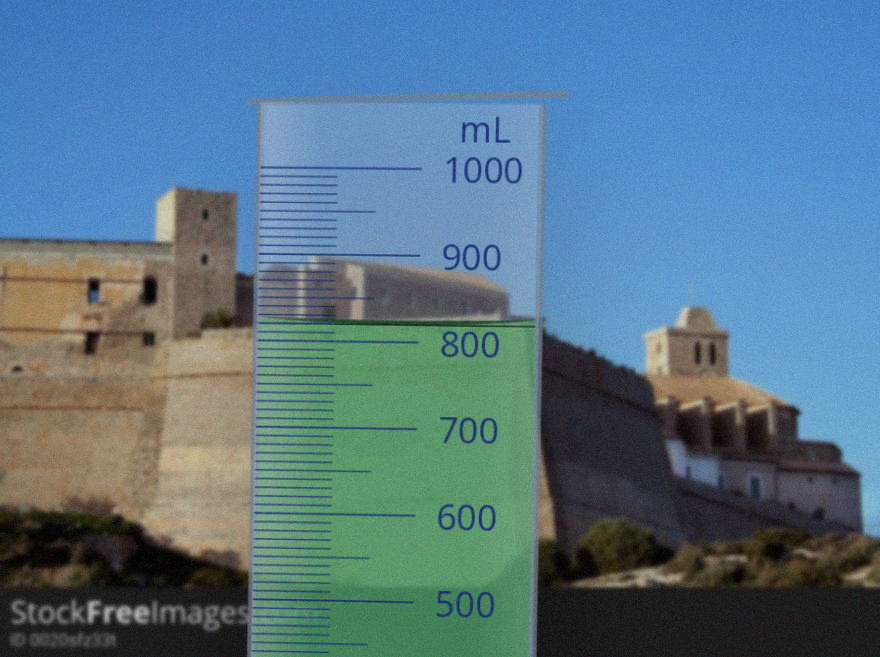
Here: 820 (mL)
